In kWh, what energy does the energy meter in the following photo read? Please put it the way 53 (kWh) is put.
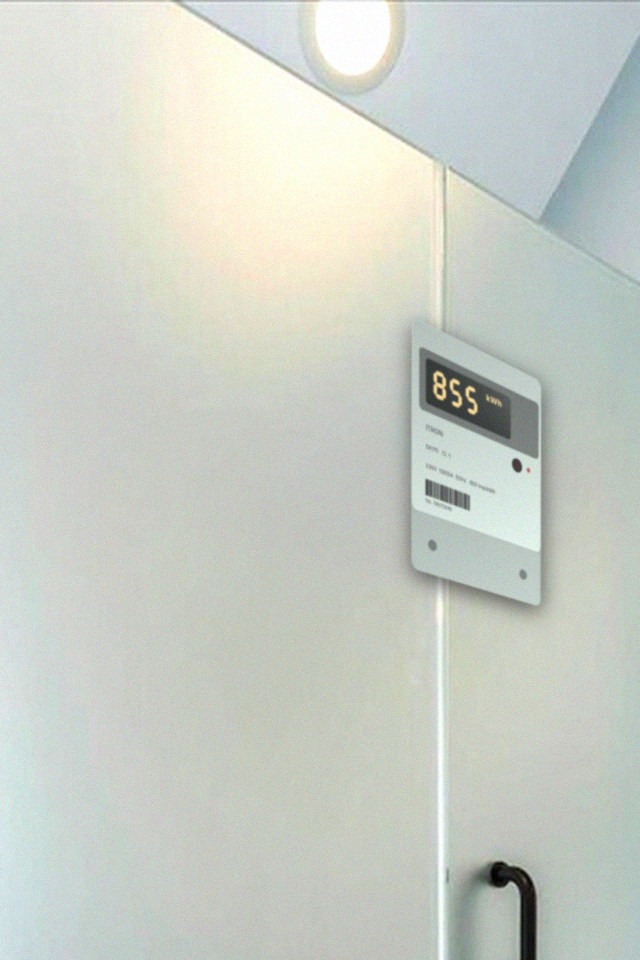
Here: 855 (kWh)
